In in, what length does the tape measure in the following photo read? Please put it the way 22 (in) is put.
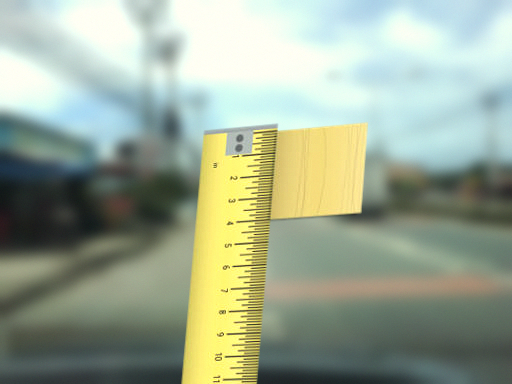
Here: 4 (in)
